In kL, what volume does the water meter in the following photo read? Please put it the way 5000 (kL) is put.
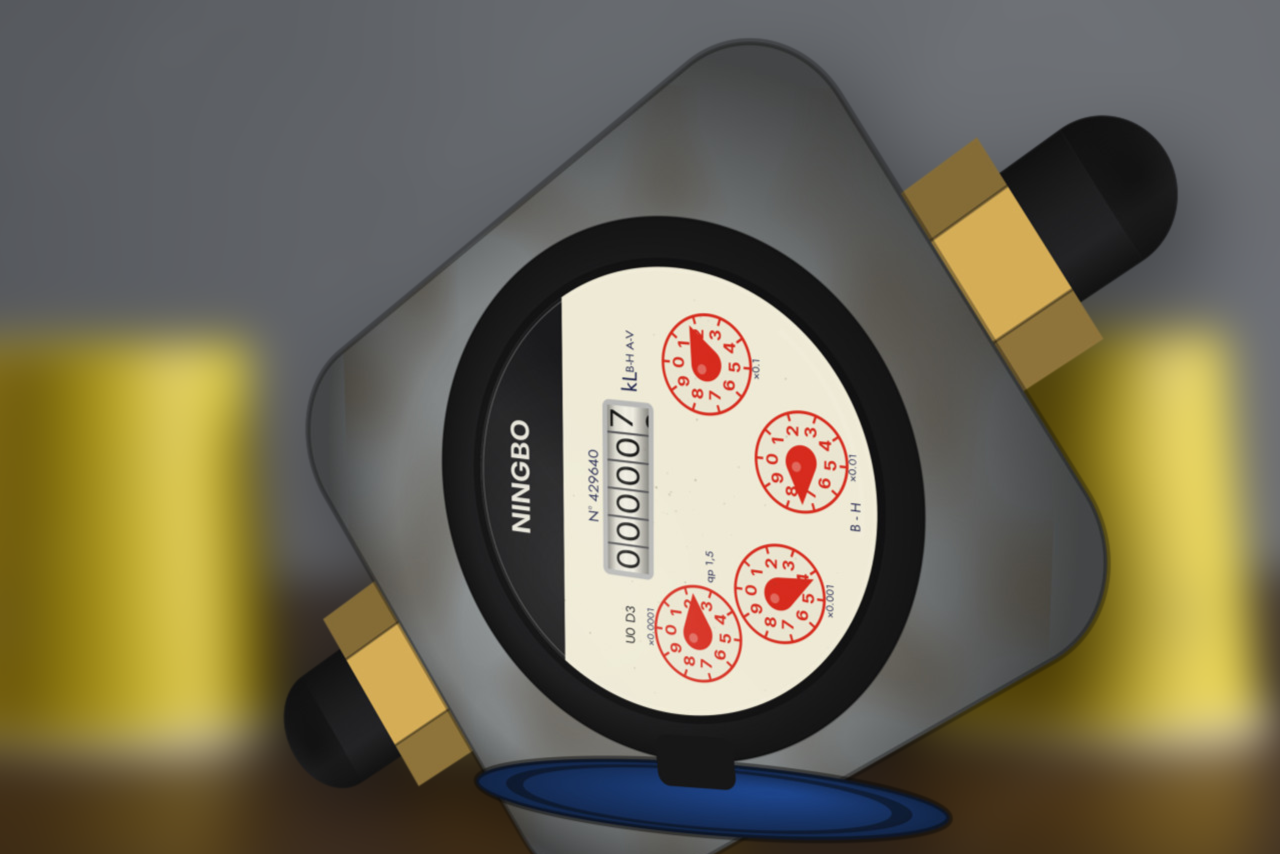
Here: 7.1742 (kL)
